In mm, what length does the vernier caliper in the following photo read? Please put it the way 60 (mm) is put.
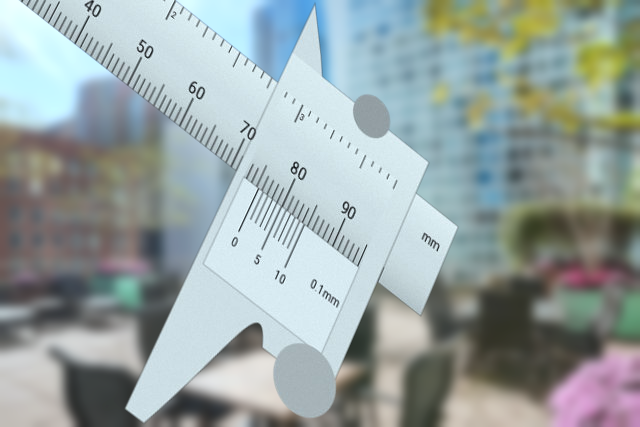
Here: 75.4 (mm)
